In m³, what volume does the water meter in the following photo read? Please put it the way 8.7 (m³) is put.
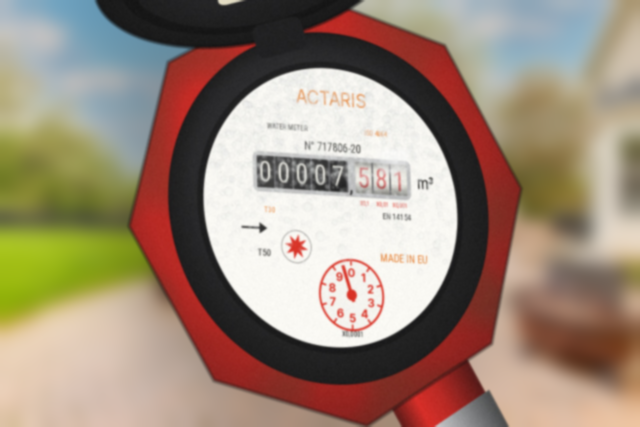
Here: 7.5809 (m³)
